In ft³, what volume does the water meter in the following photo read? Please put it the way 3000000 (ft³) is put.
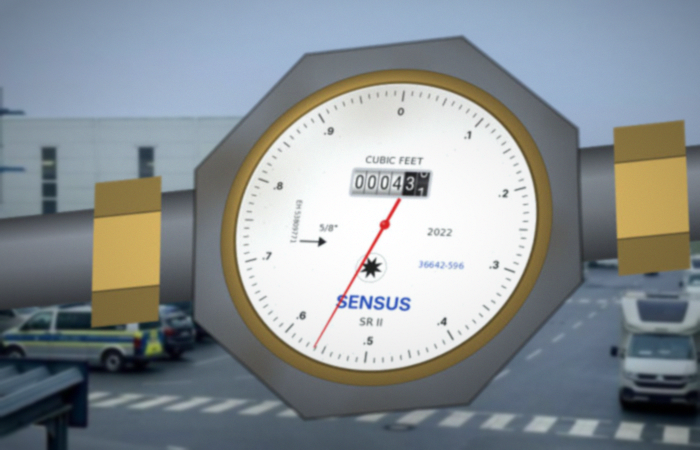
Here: 430.56 (ft³)
